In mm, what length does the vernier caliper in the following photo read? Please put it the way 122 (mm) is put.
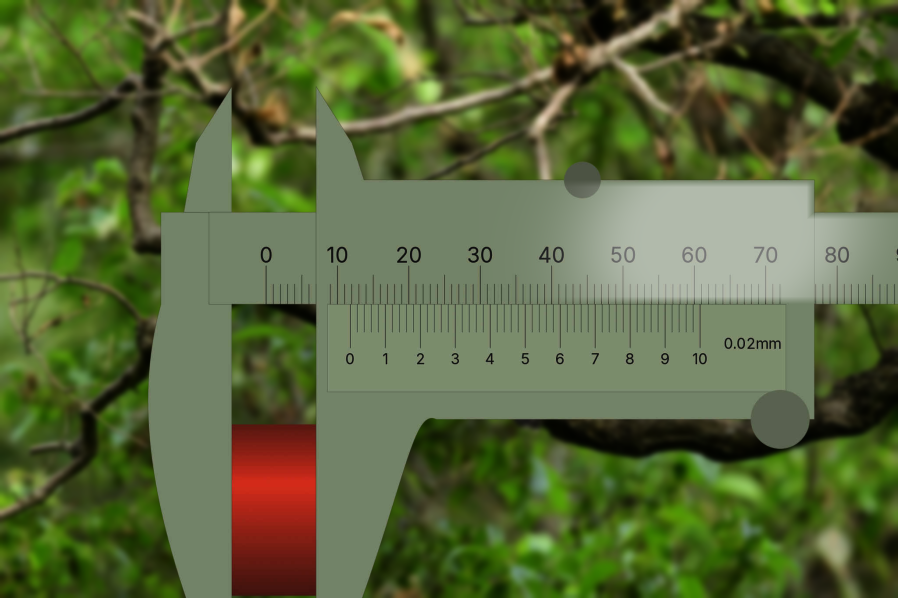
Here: 11.8 (mm)
